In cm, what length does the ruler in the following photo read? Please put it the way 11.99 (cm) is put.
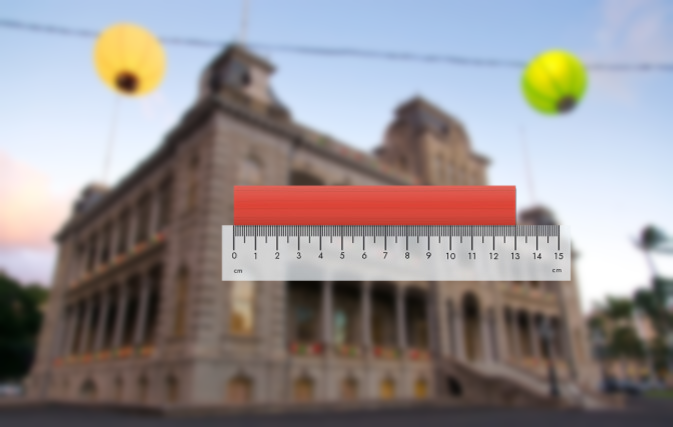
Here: 13 (cm)
